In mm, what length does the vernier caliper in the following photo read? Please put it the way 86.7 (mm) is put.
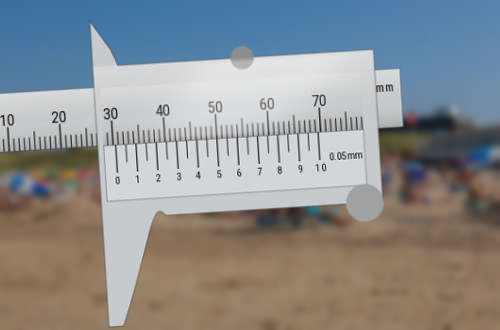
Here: 30.5 (mm)
